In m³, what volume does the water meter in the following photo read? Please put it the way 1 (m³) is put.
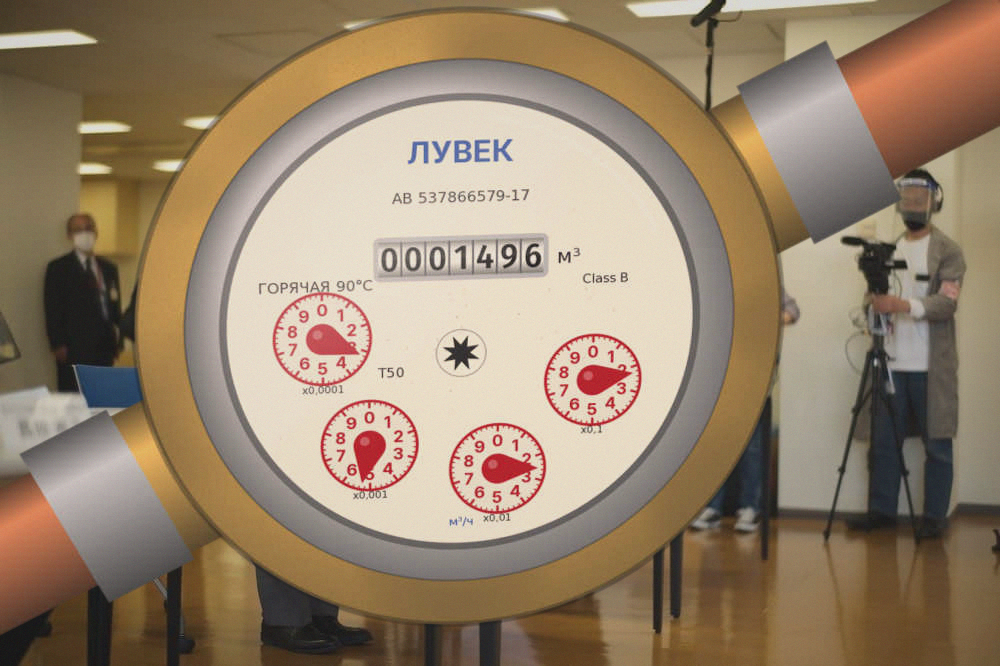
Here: 1496.2253 (m³)
